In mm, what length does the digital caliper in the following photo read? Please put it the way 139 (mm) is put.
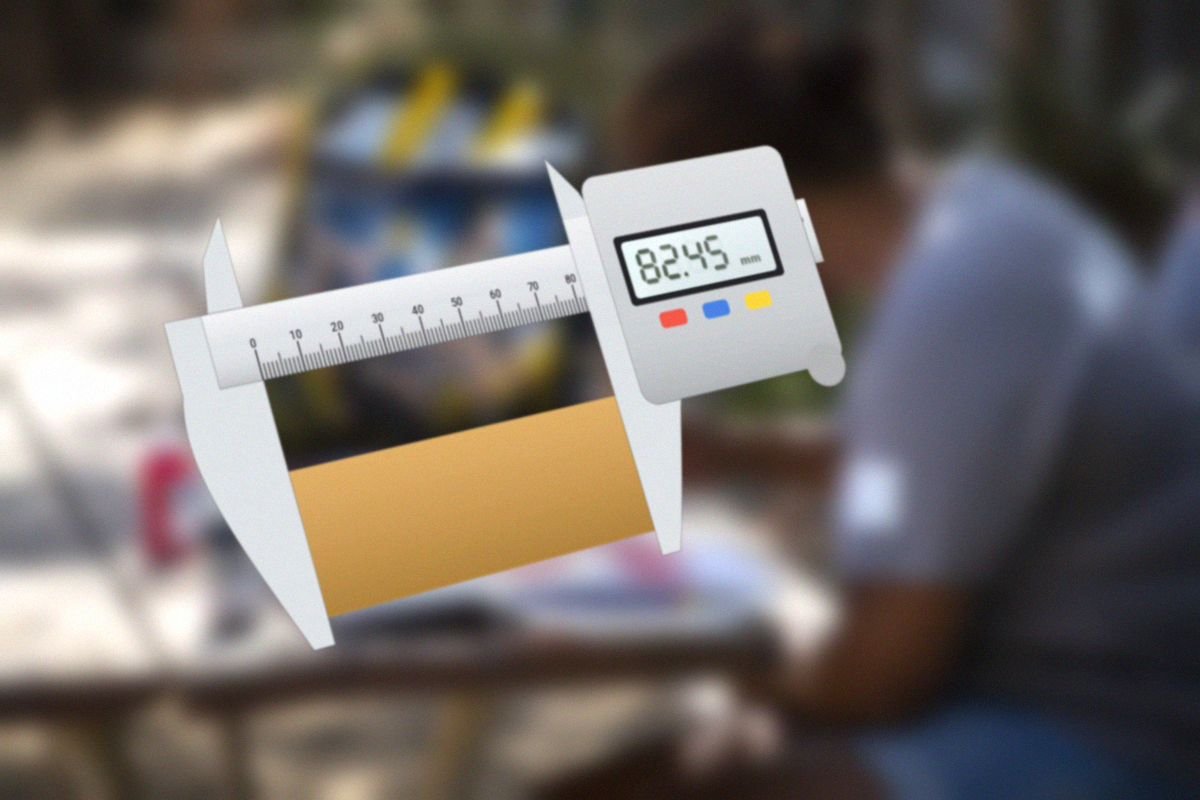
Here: 82.45 (mm)
